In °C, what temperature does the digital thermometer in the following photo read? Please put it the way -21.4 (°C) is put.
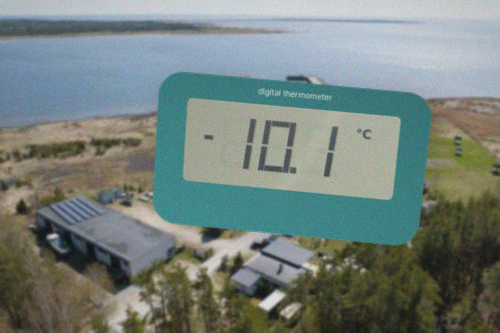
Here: -10.1 (°C)
